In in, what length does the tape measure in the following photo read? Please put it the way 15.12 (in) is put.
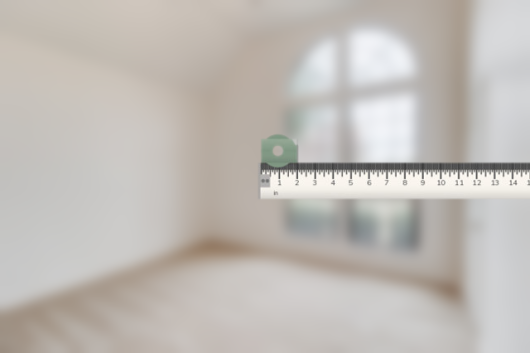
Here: 2 (in)
